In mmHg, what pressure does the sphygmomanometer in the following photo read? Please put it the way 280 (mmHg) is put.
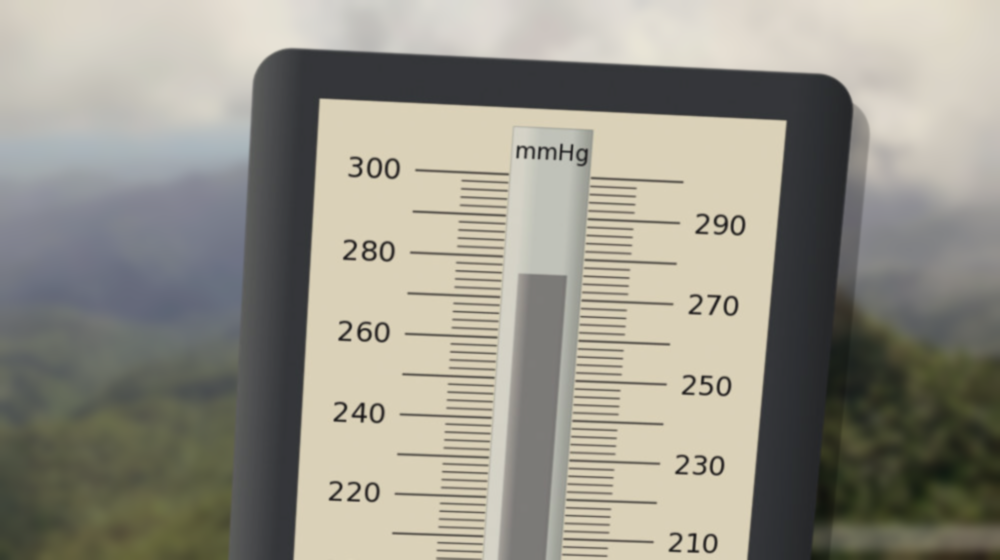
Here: 276 (mmHg)
